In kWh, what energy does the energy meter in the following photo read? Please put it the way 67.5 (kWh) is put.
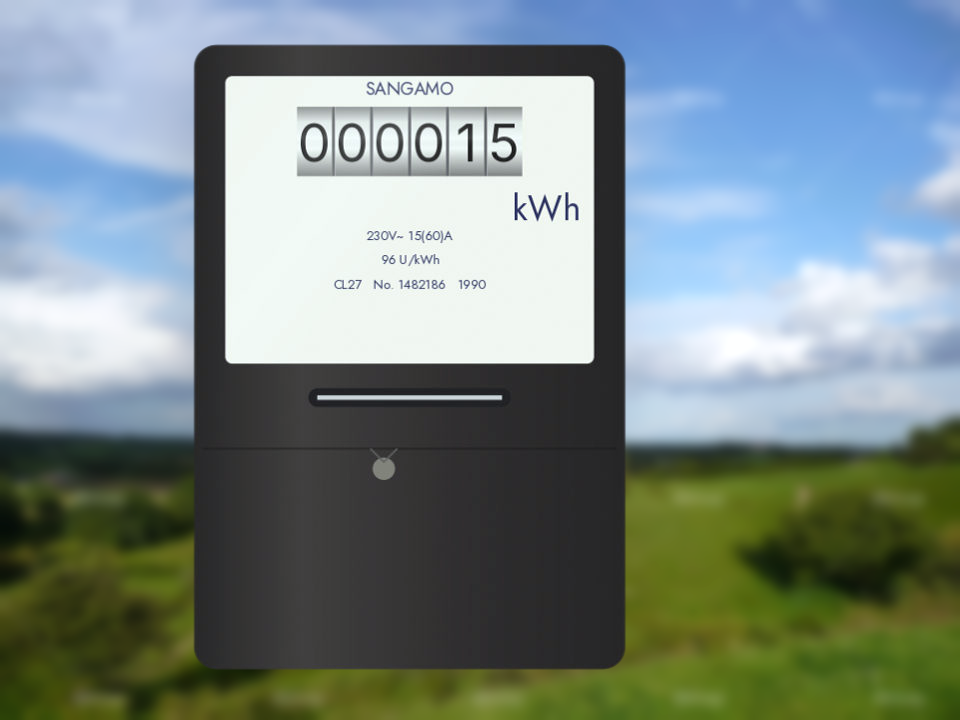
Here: 15 (kWh)
